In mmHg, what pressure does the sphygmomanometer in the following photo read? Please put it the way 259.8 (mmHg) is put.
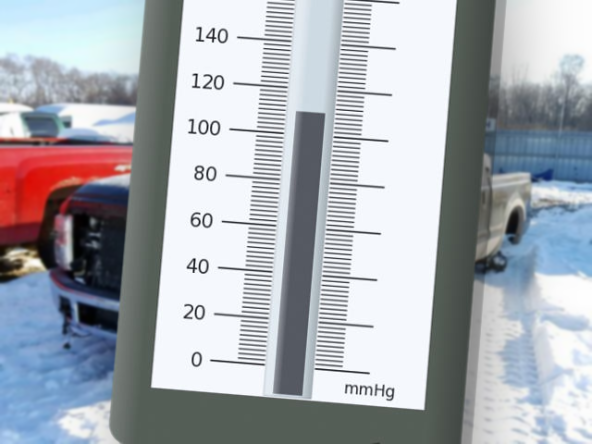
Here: 110 (mmHg)
